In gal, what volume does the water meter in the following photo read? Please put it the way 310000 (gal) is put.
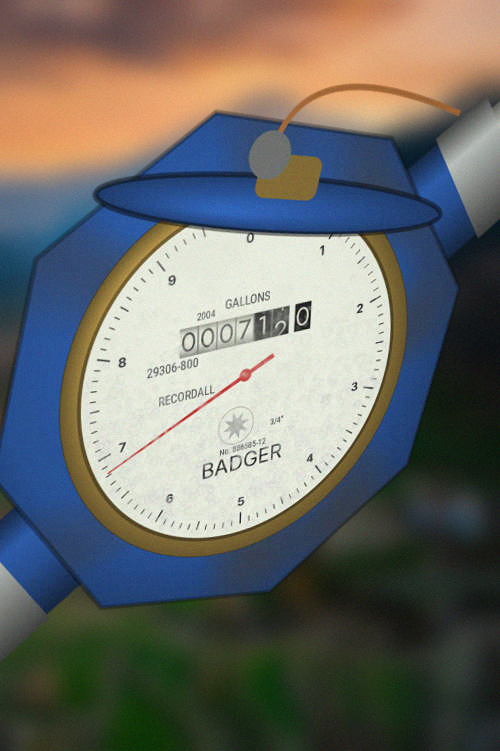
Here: 7116.8 (gal)
